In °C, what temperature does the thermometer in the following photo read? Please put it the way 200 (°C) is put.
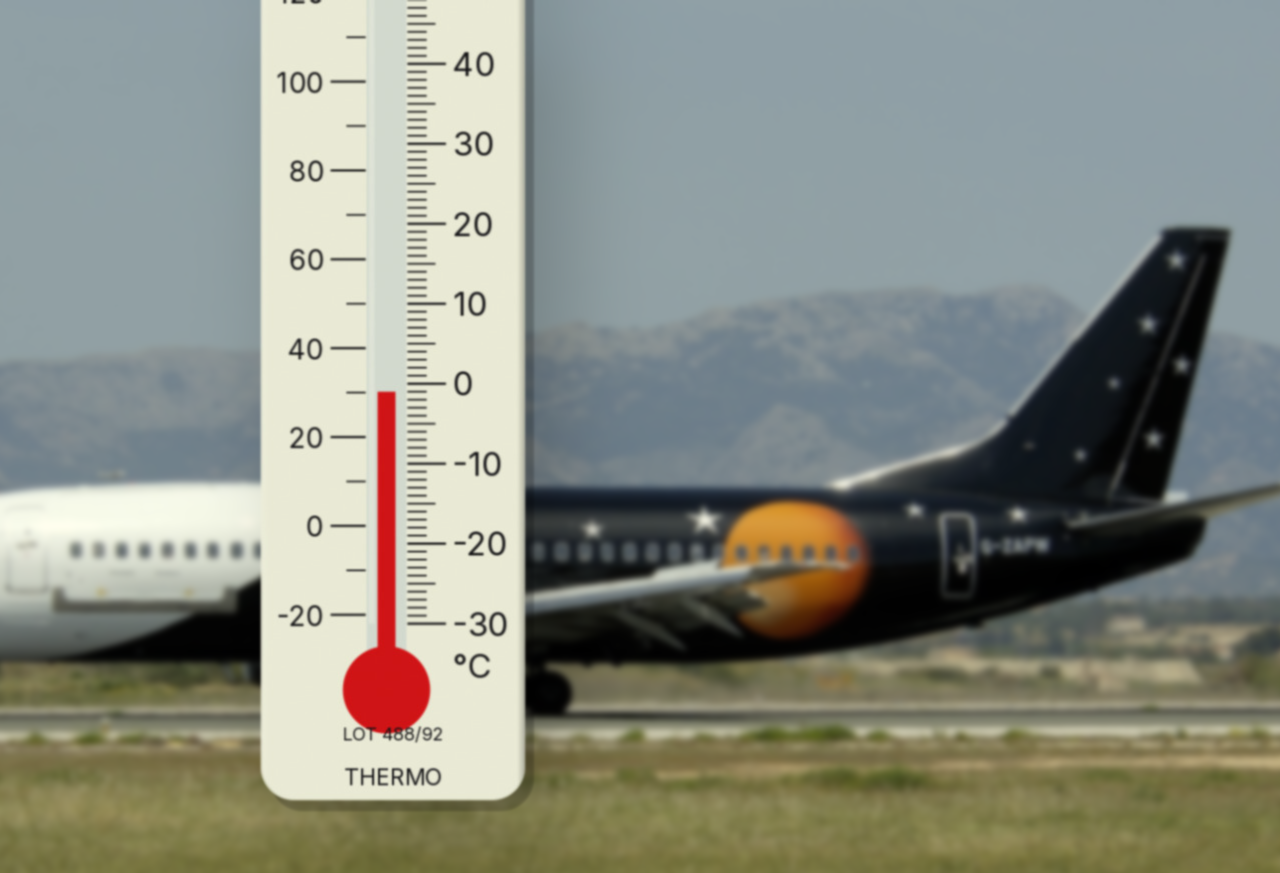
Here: -1 (°C)
